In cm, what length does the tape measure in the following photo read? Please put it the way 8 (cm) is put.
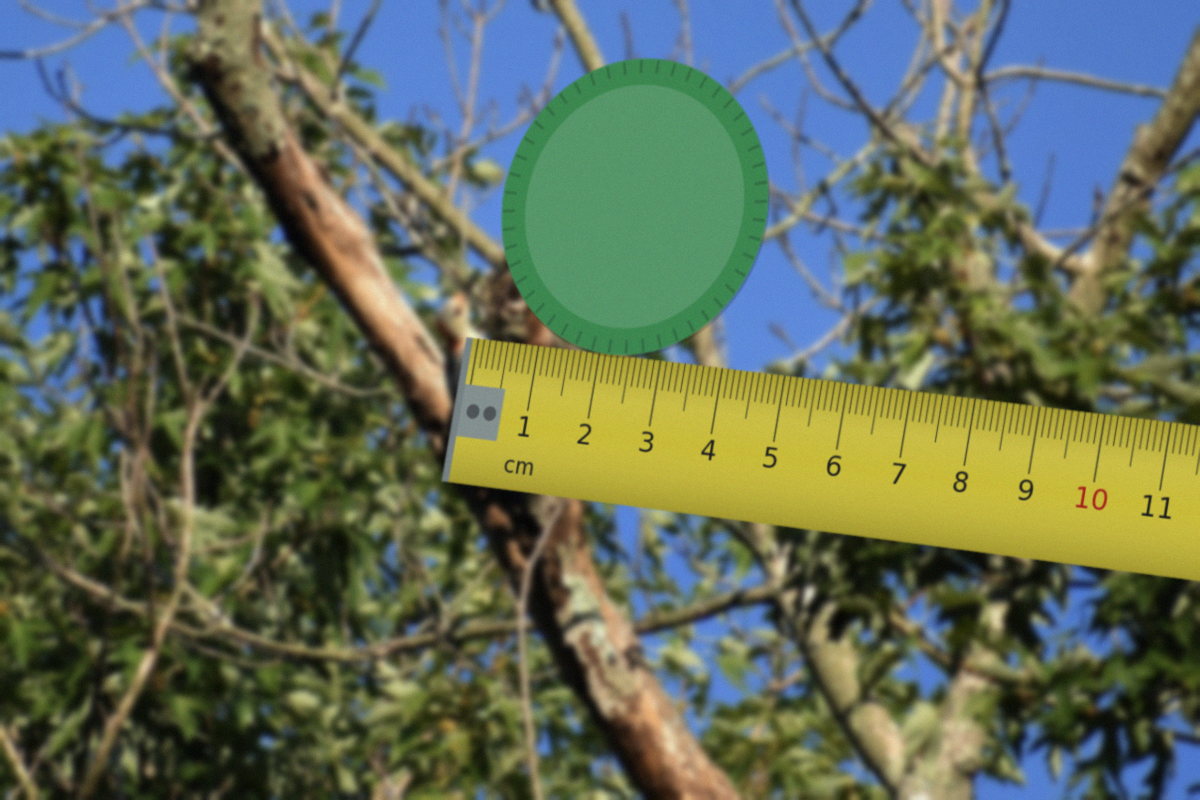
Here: 4.3 (cm)
